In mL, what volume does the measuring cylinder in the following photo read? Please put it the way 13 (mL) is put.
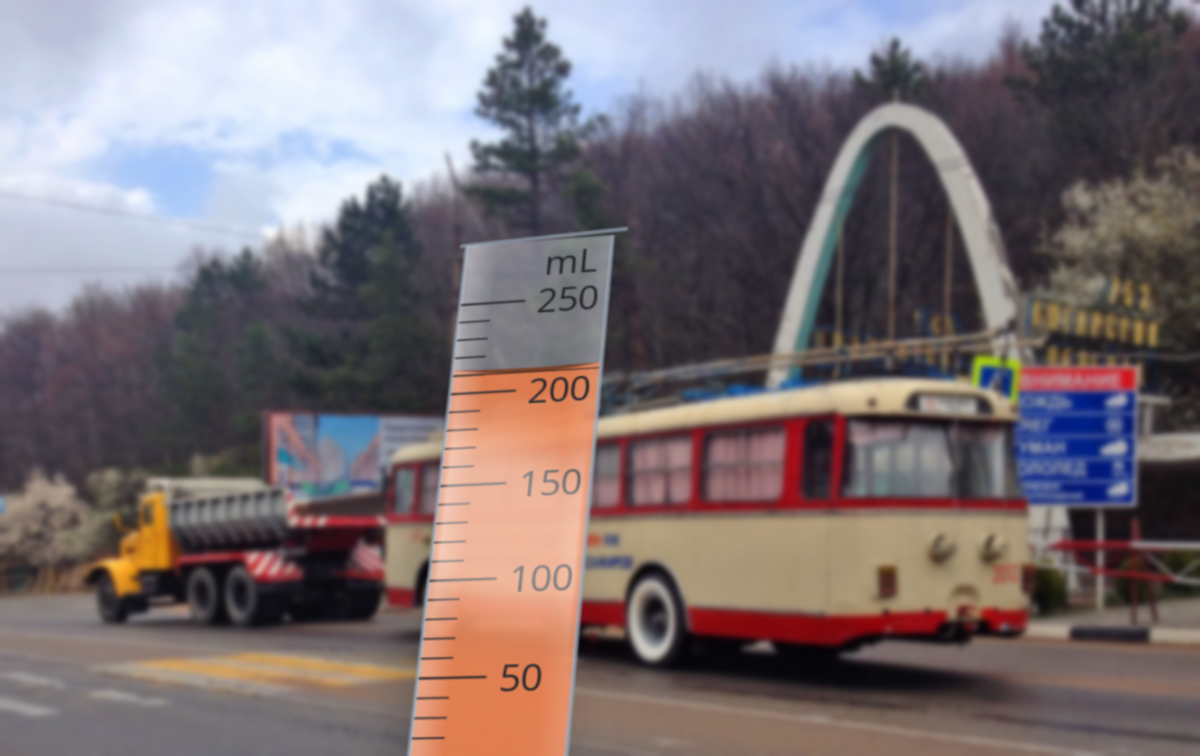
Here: 210 (mL)
